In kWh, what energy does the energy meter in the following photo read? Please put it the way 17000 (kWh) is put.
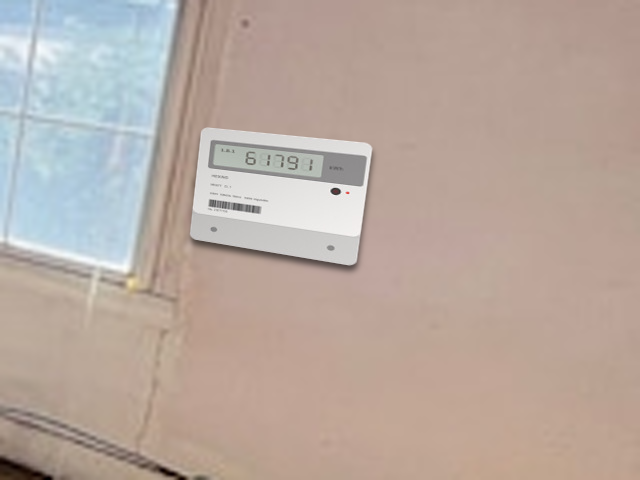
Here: 61791 (kWh)
